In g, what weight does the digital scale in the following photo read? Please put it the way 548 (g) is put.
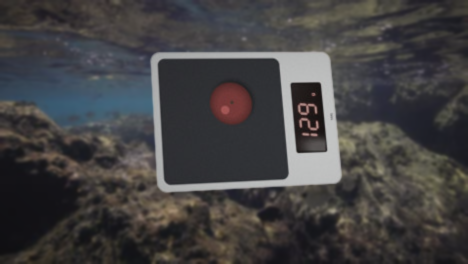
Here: 129 (g)
